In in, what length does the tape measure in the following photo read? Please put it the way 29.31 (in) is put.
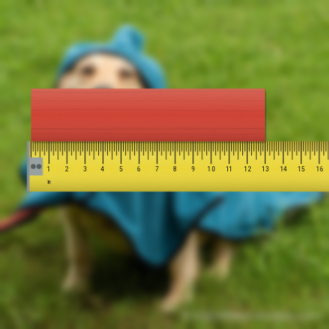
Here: 13 (in)
